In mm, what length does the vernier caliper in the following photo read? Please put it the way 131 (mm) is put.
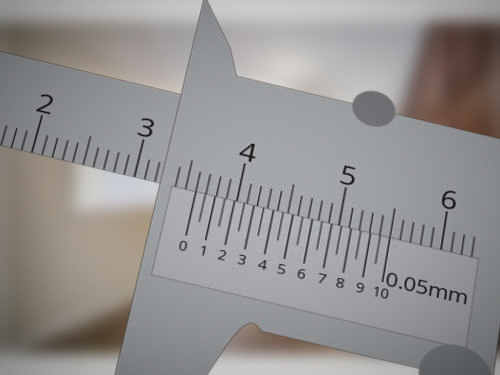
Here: 36.0 (mm)
